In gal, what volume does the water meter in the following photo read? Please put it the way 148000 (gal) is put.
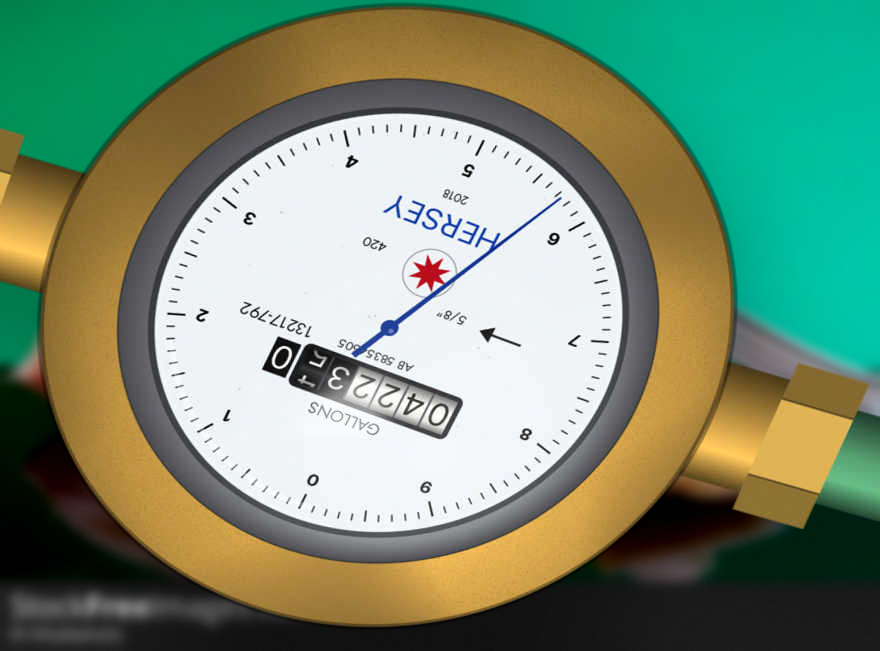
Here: 422345.7 (gal)
